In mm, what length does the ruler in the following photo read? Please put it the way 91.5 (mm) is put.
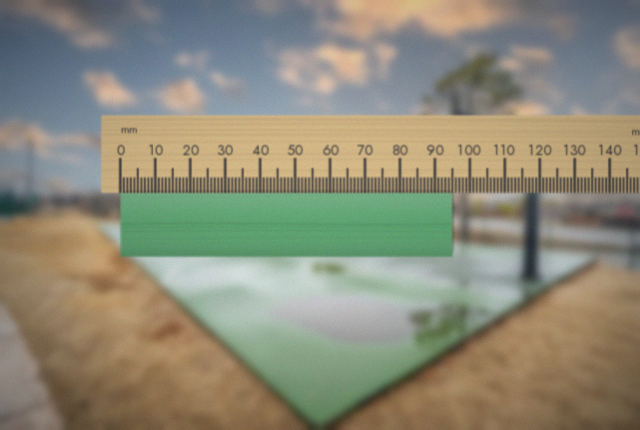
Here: 95 (mm)
